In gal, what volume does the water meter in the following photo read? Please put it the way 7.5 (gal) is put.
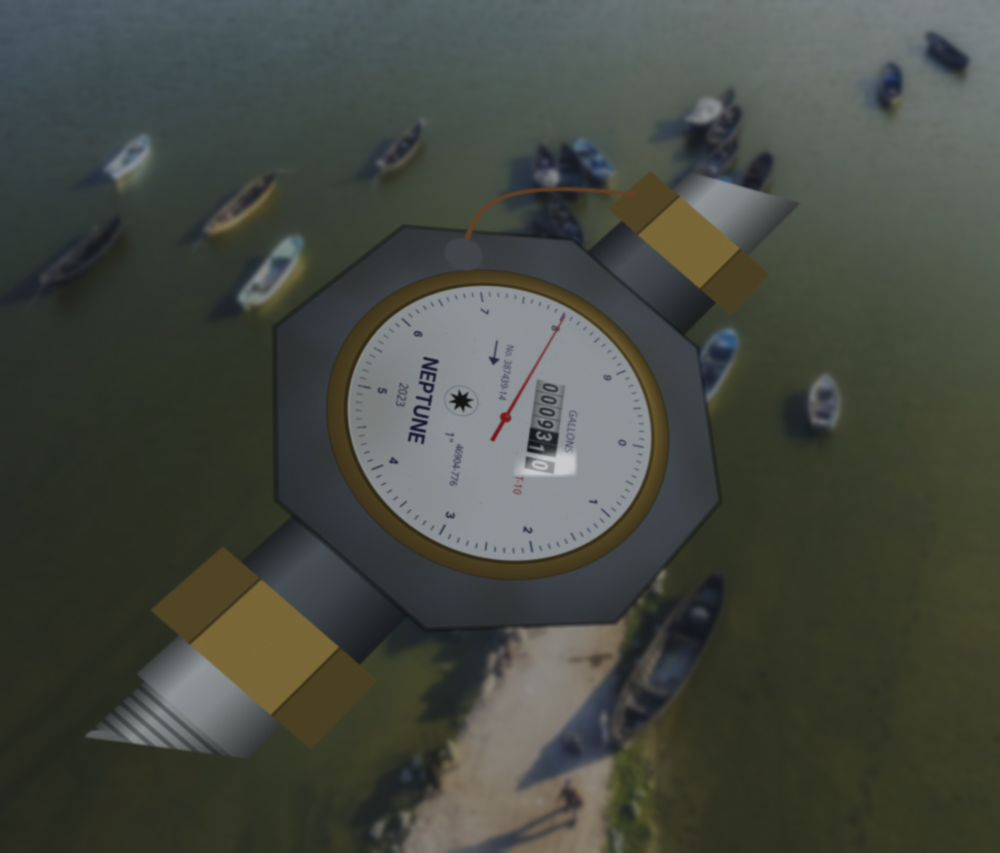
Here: 9308.0 (gal)
